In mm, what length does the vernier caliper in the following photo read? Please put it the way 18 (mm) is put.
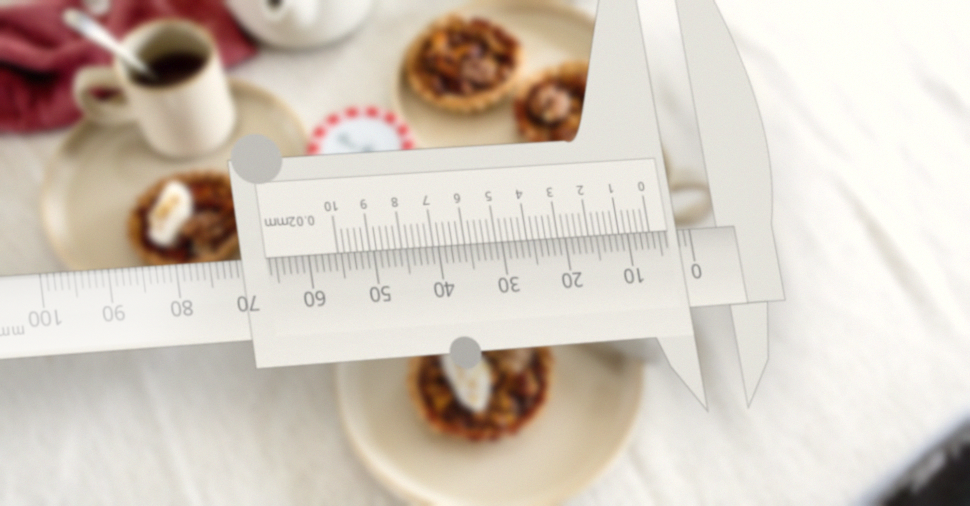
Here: 6.5 (mm)
